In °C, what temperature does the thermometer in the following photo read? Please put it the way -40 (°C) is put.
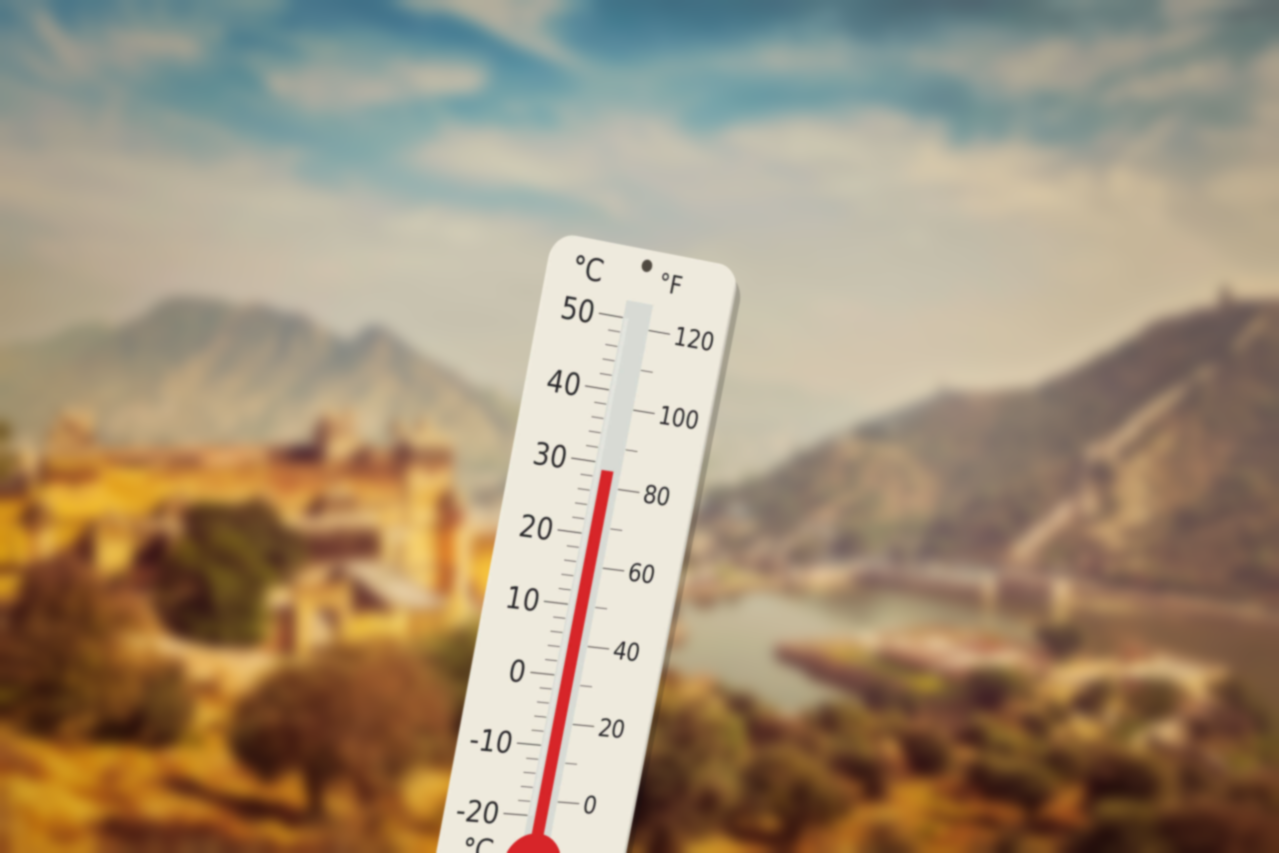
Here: 29 (°C)
